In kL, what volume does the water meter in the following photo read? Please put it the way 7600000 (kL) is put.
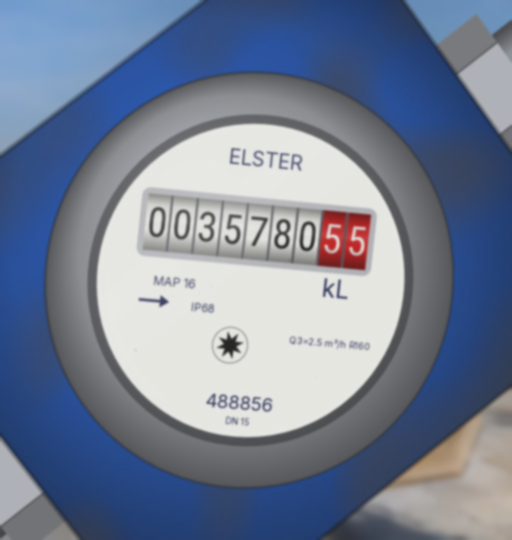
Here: 35780.55 (kL)
